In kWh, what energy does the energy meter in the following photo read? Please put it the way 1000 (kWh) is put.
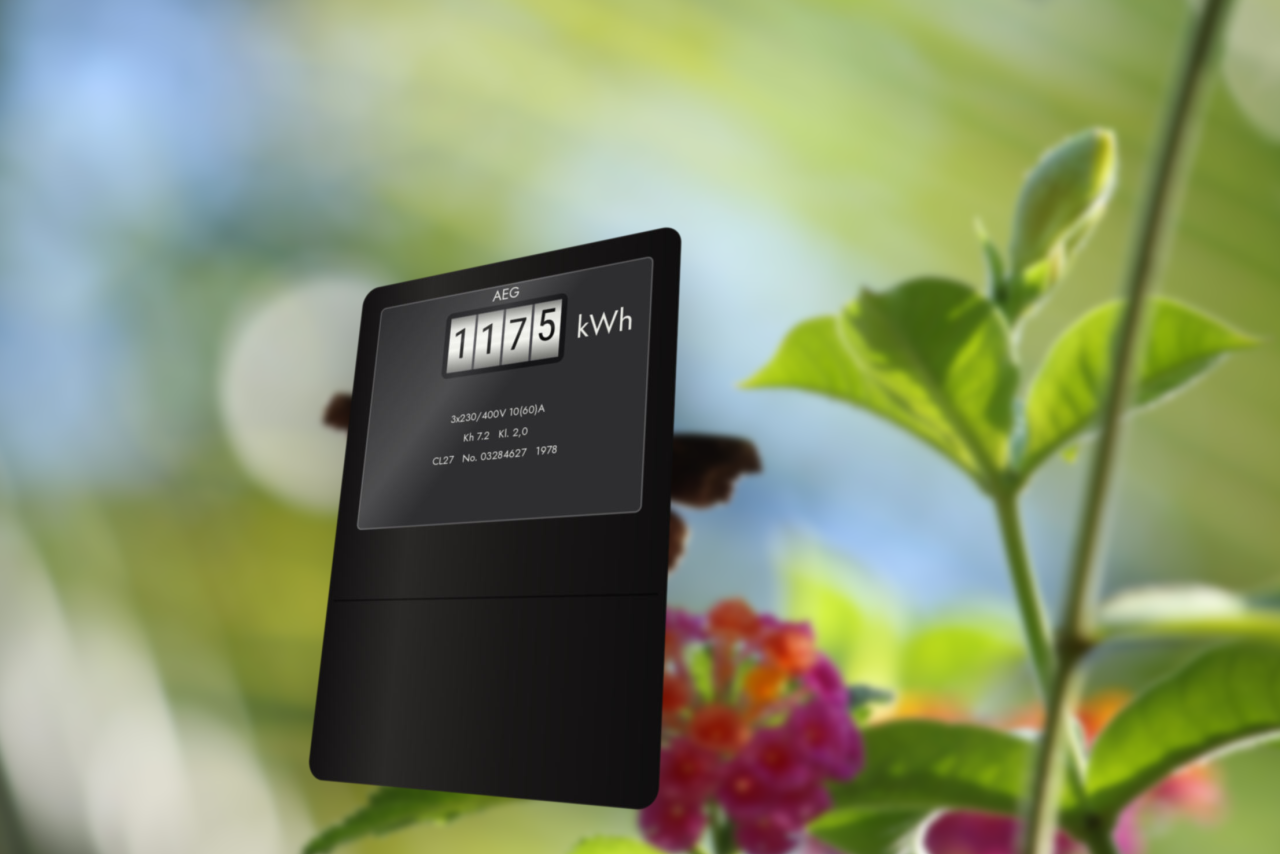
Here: 1175 (kWh)
